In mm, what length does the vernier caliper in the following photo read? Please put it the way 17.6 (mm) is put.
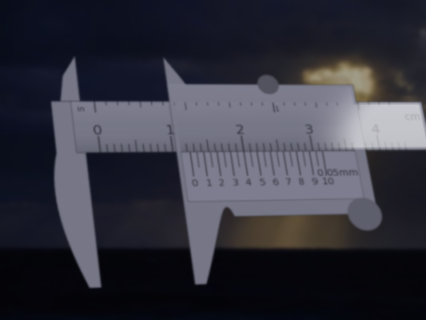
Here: 12.4 (mm)
